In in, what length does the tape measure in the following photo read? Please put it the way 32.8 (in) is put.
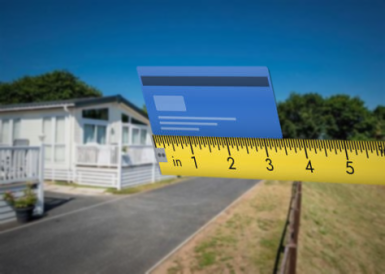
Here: 3.5 (in)
